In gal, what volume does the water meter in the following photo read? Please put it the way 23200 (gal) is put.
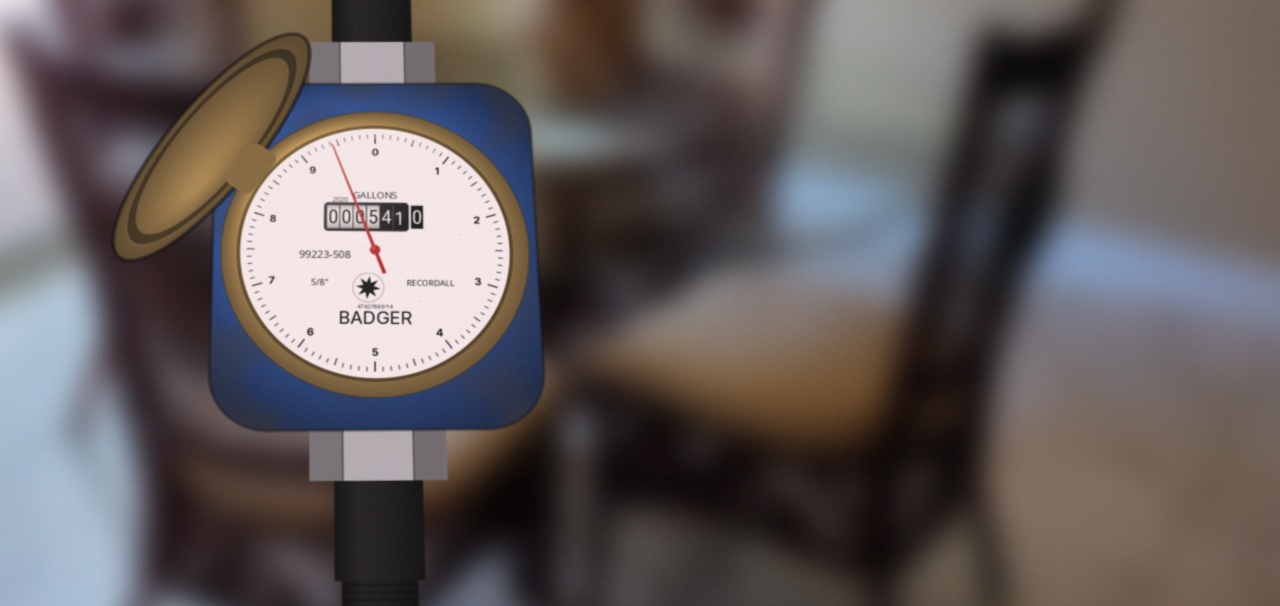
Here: 5409.4 (gal)
